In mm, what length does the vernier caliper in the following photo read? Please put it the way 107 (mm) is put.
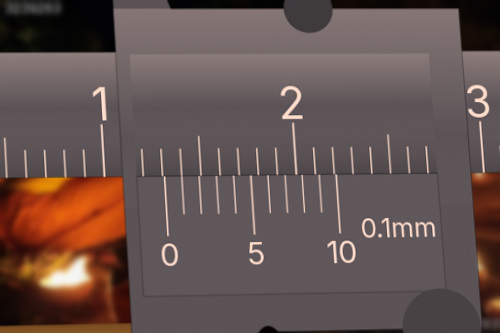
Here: 13.1 (mm)
